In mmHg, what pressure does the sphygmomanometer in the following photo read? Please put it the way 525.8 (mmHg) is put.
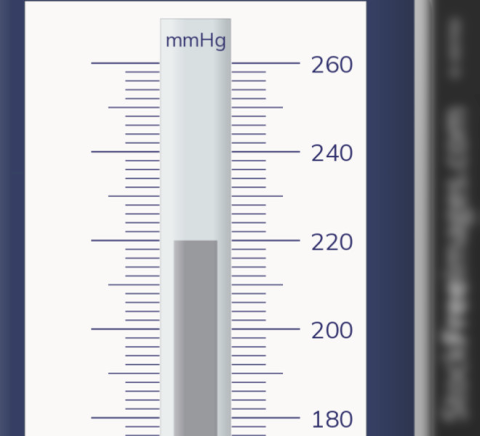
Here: 220 (mmHg)
